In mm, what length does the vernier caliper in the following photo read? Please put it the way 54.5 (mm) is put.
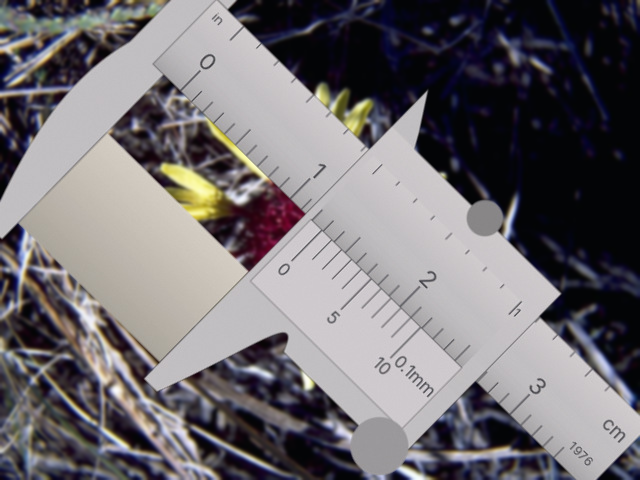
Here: 12.9 (mm)
